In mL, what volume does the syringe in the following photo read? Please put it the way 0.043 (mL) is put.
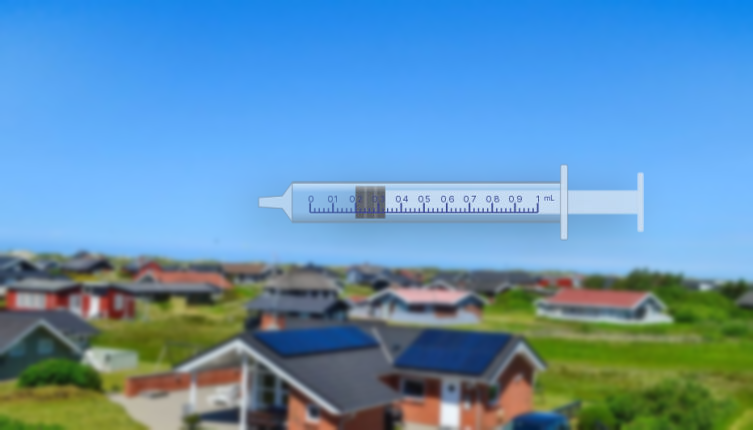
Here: 0.2 (mL)
